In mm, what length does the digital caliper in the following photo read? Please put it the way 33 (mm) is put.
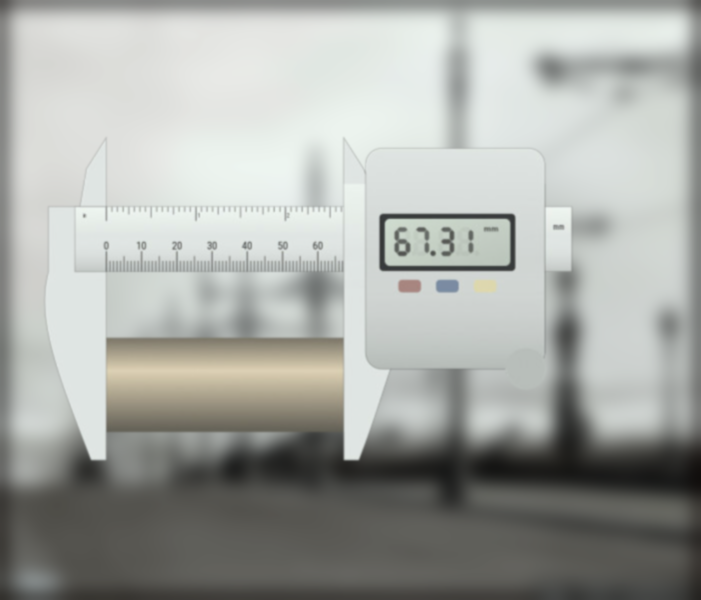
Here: 67.31 (mm)
